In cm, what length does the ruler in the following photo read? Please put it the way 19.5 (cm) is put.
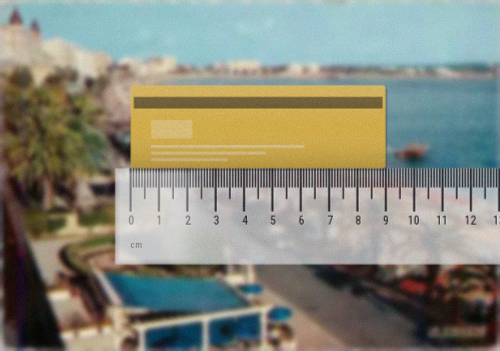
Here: 9 (cm)
